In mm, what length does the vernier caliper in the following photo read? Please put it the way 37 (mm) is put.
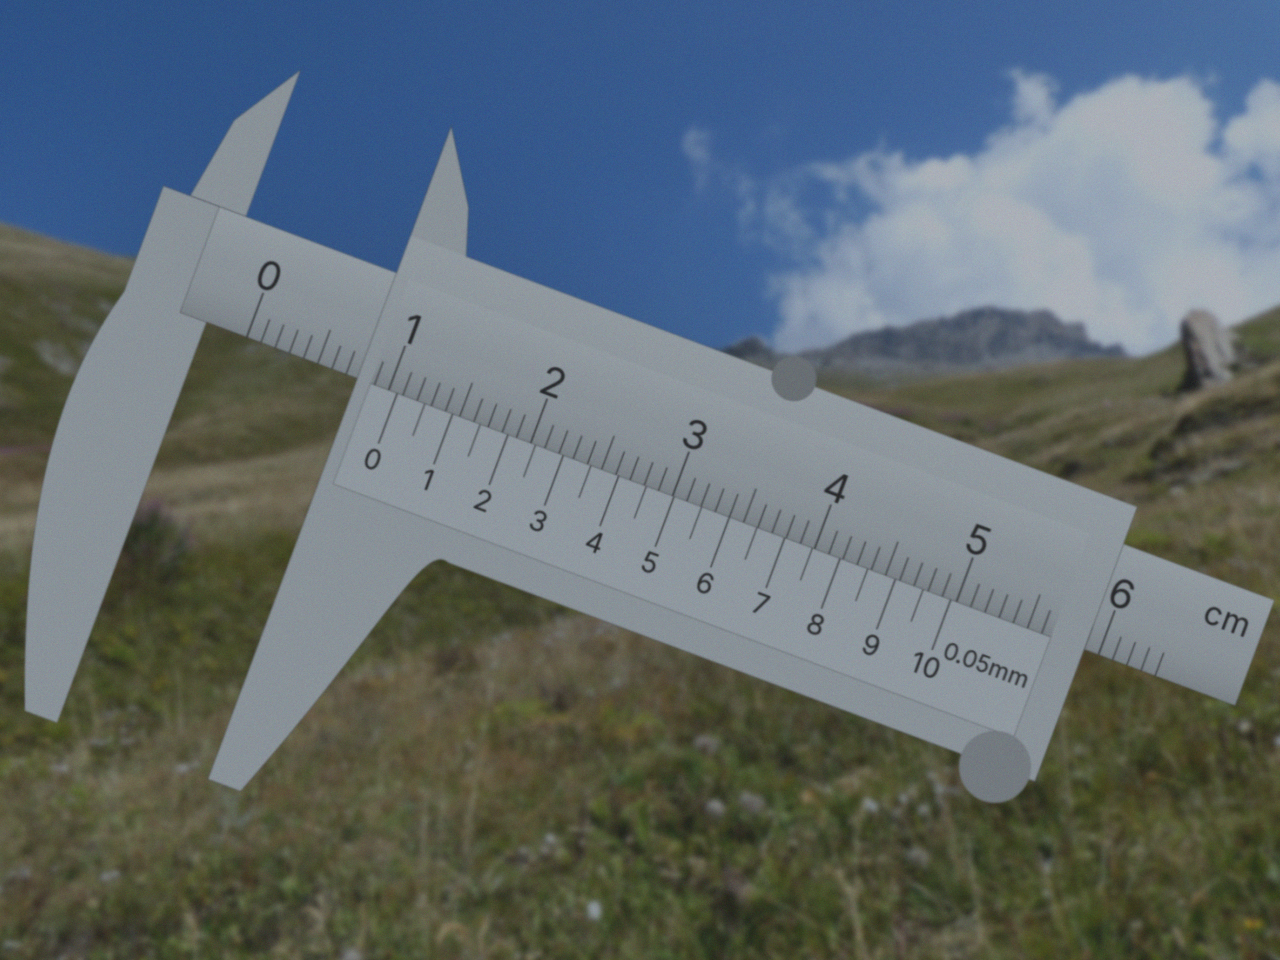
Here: 10.6 (mm)
